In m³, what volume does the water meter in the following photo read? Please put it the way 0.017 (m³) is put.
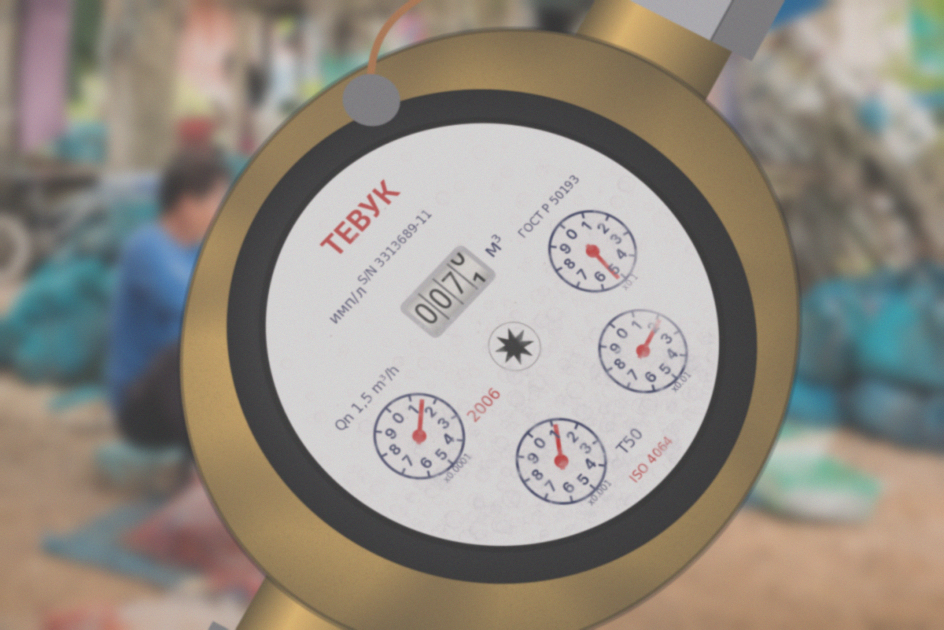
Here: 70.5211 (m³)
